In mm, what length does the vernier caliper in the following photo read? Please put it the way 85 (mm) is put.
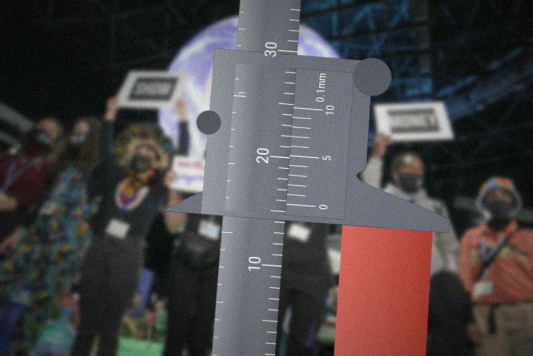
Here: 15.7 (mm)
